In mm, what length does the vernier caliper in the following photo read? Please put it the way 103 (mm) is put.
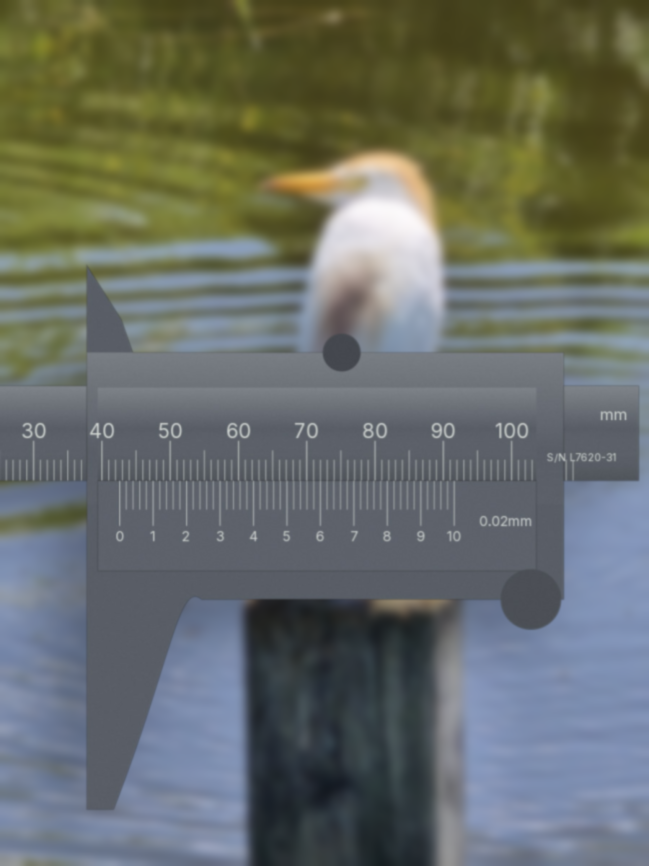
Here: 42.6 (mm)
